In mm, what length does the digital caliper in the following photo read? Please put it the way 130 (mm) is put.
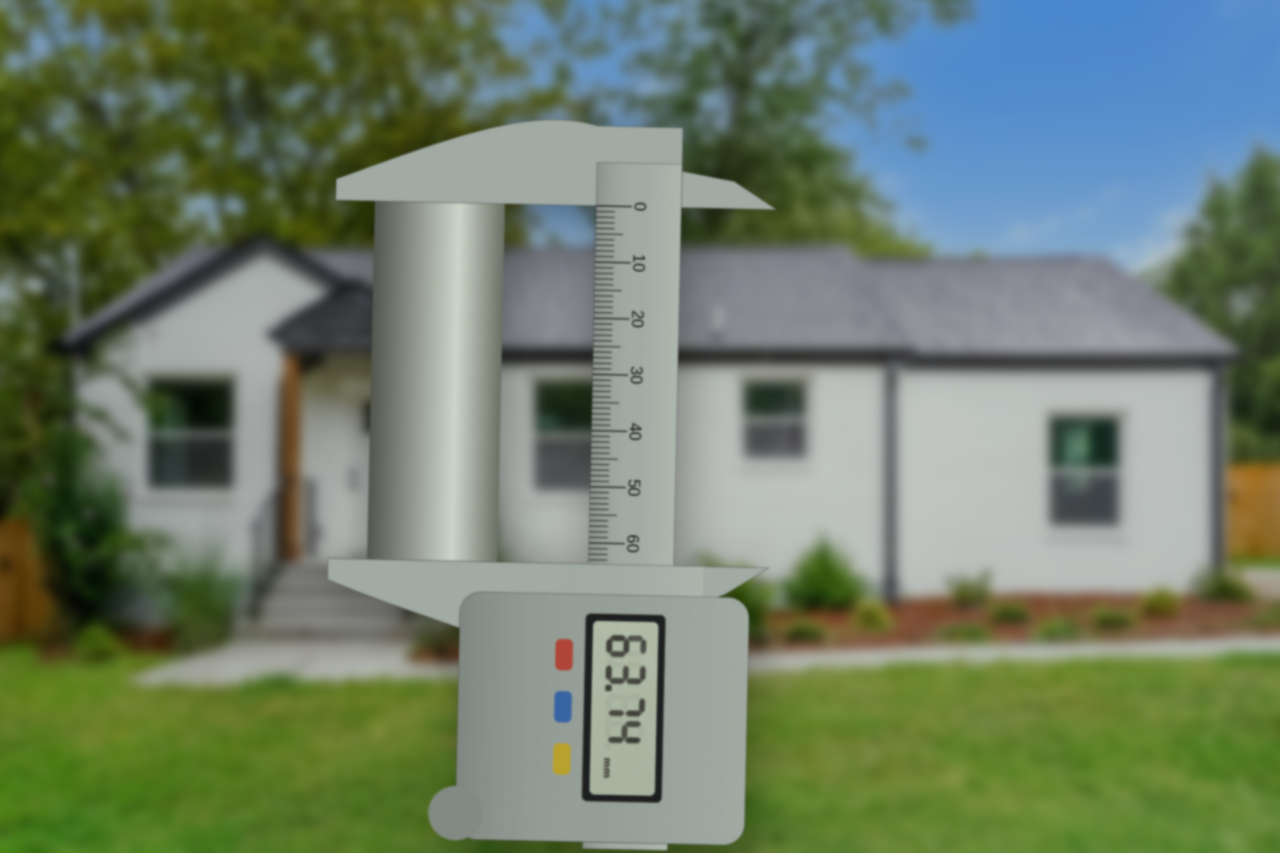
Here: 63.74 (mm)
